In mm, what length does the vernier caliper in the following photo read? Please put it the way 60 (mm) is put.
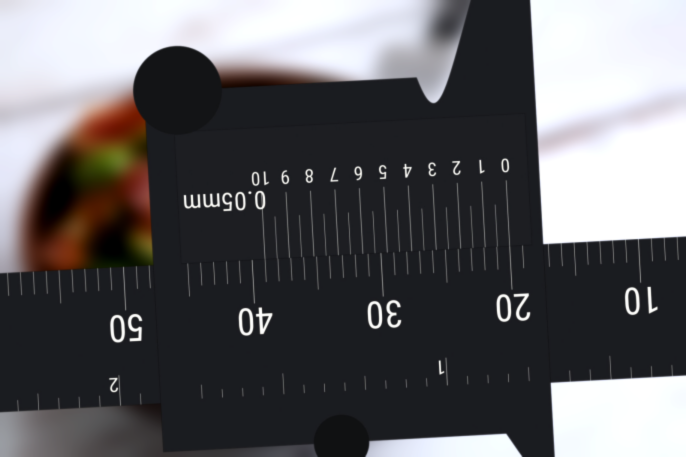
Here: 20.0 (mm)
